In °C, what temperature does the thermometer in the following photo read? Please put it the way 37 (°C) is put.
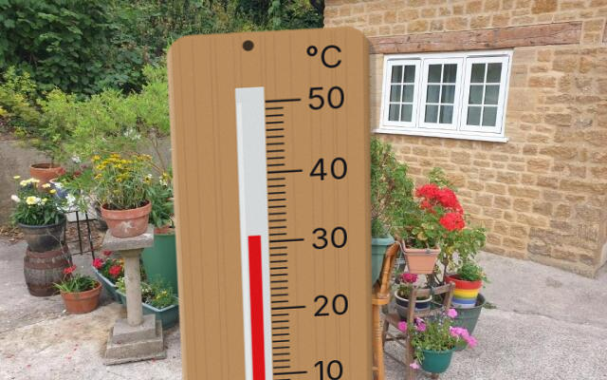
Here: 31 (°C)
